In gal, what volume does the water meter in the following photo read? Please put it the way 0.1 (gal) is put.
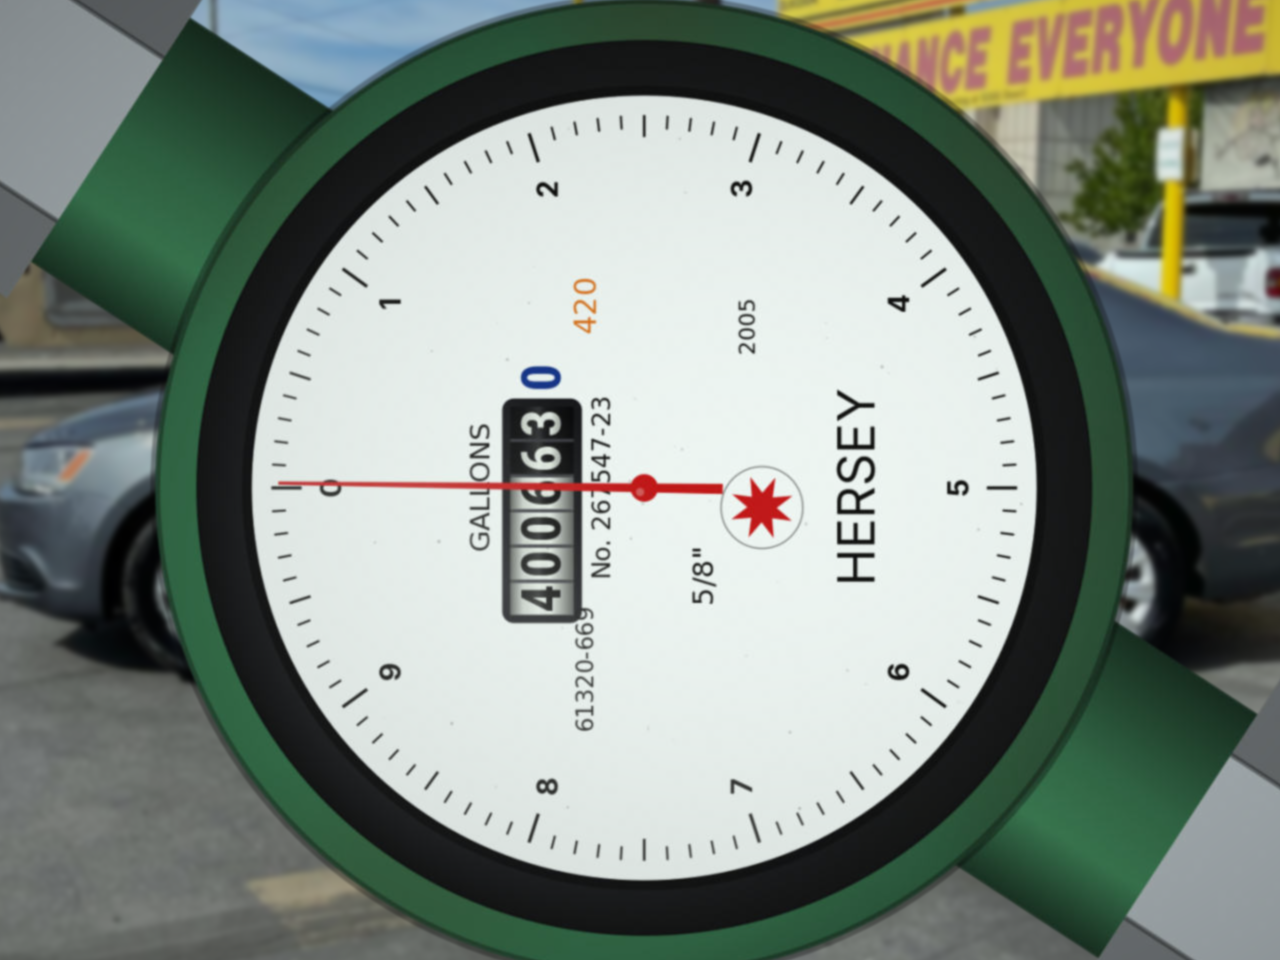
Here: 4006630.0 (gal)
